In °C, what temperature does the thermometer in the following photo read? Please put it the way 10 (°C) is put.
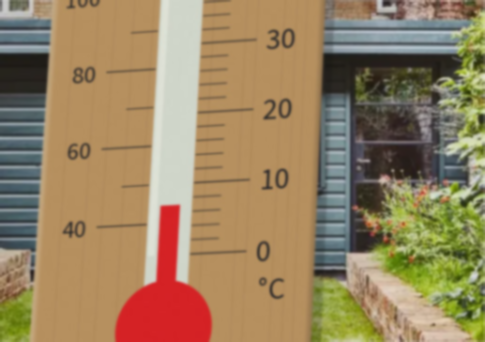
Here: 7 (°C)
